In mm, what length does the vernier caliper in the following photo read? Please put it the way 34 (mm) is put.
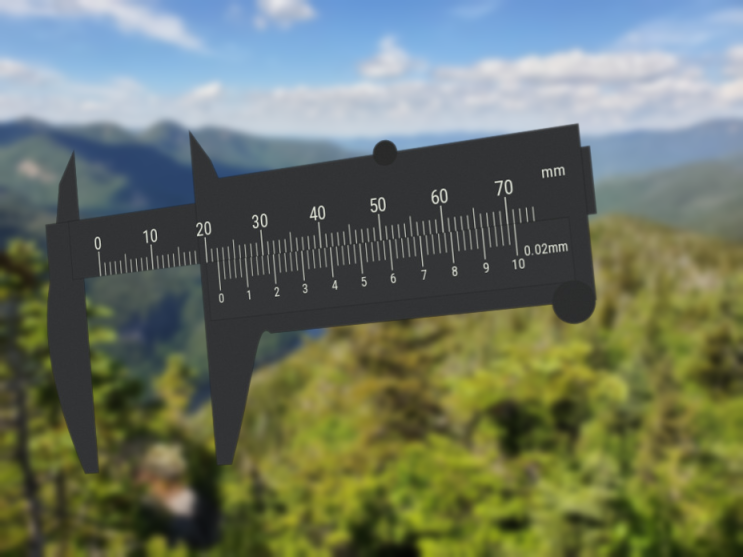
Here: 22.0 (mm)
